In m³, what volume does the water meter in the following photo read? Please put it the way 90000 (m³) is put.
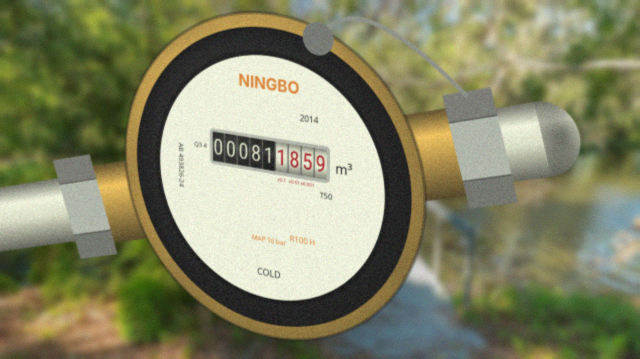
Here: 81.1859 (m³)
